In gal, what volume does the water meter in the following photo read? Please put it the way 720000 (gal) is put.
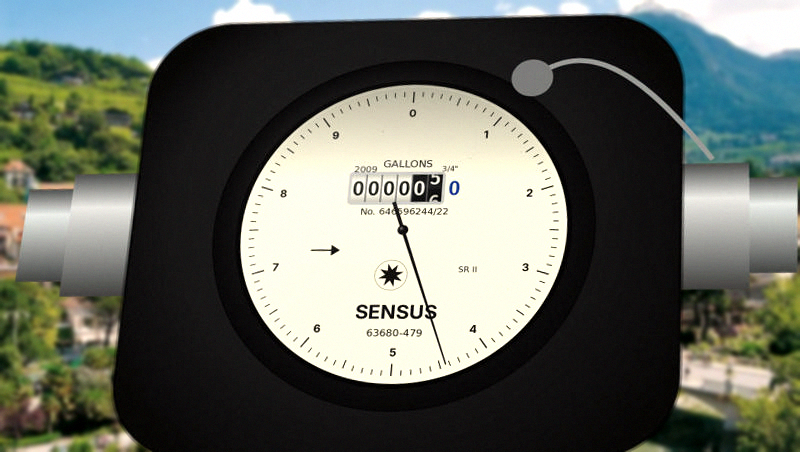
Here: 54.4 (gal)
